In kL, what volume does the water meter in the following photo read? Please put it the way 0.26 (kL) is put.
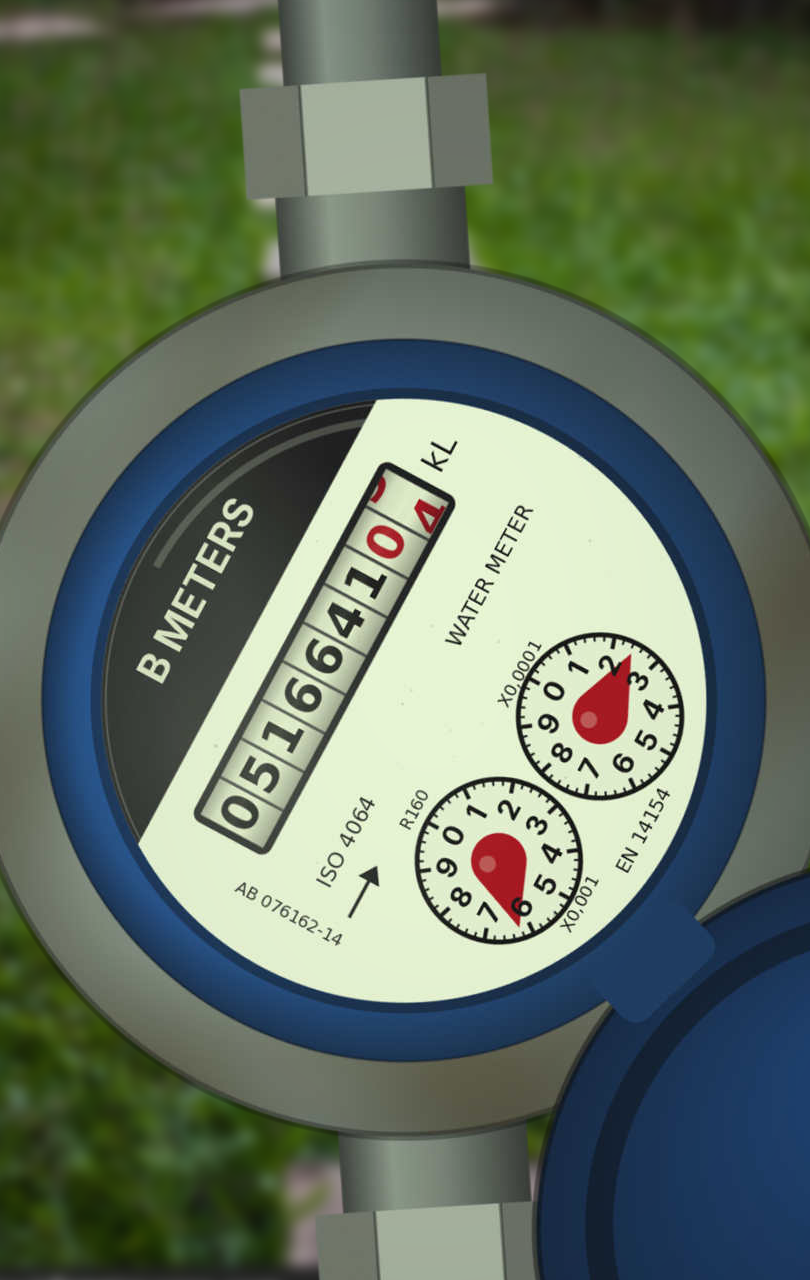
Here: 516641.0362 (kL)
